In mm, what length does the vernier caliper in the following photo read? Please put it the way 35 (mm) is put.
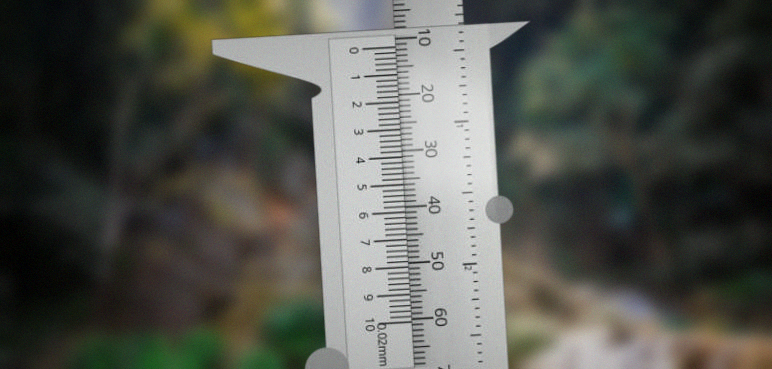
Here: 11.5 (mm)
